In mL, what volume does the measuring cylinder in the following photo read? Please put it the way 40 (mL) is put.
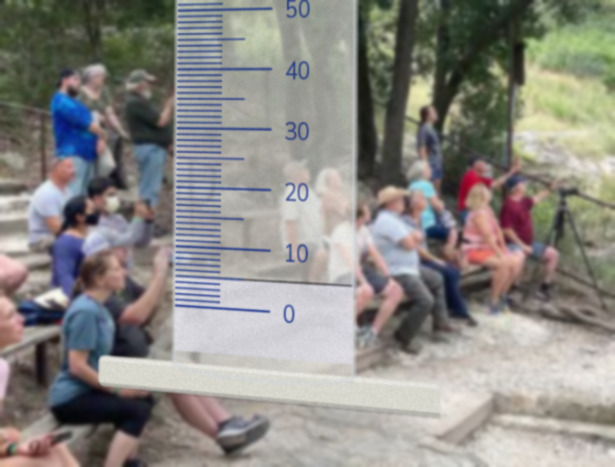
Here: 5 (mL)
